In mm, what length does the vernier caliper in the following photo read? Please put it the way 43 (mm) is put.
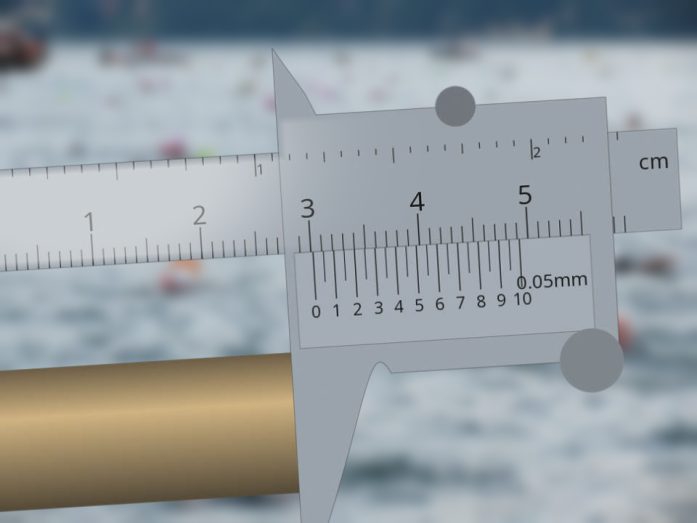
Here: 30.2 (mm)
